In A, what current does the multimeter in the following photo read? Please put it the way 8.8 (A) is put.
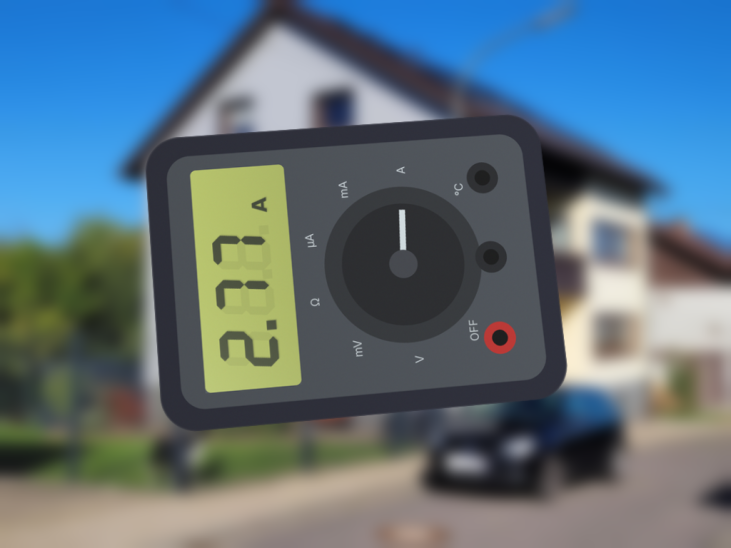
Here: 2.77 (A)
